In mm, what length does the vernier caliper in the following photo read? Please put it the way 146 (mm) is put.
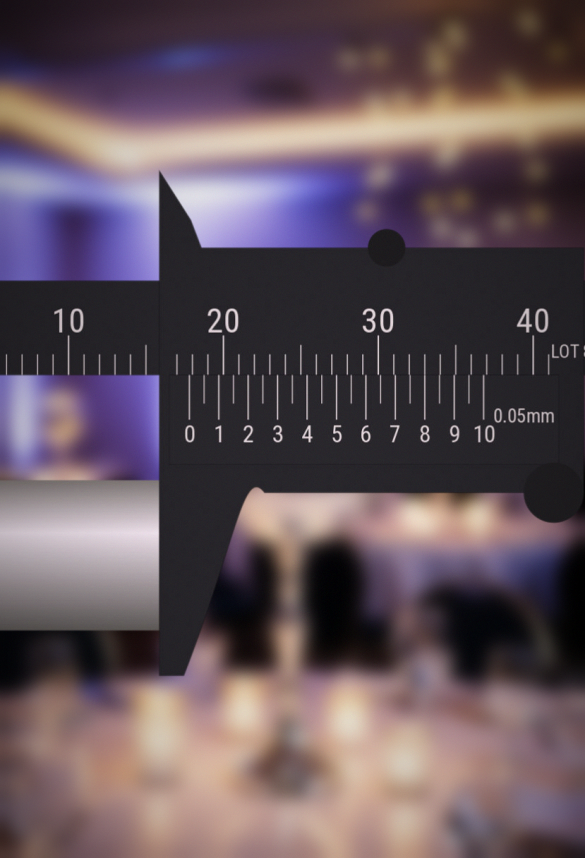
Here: 17.8 (mm)
